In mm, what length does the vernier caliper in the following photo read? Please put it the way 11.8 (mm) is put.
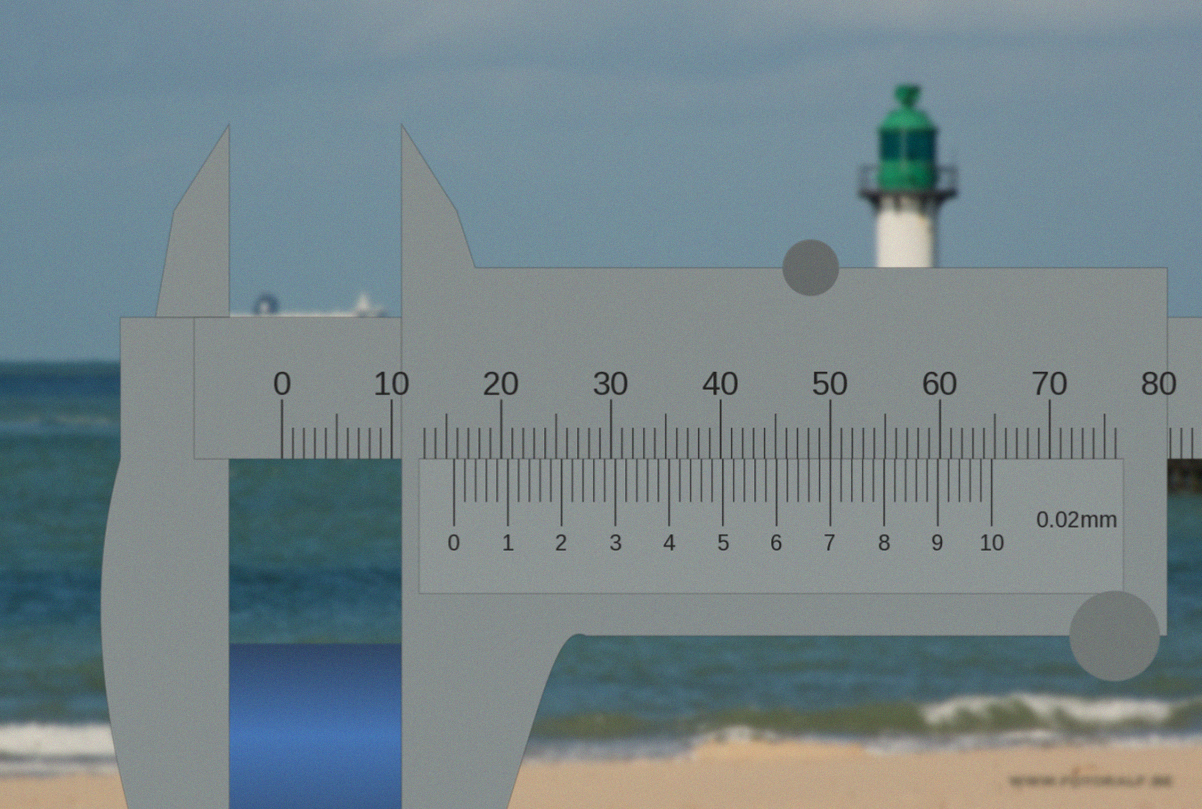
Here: 15.7 (mm)
